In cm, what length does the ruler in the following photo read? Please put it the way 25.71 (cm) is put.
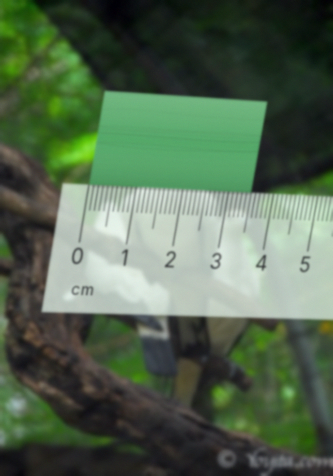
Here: 3.5 (cm)
